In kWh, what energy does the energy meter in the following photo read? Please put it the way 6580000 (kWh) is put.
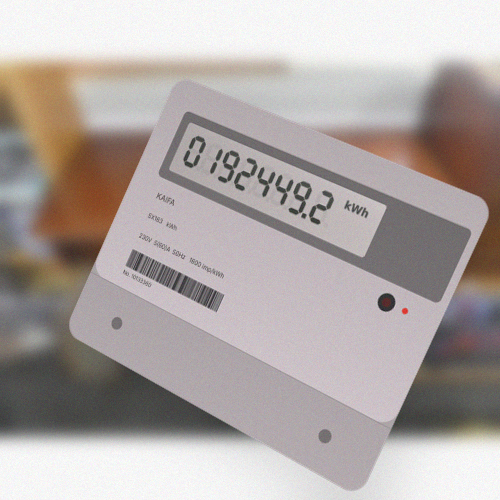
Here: 192449.2 (kWh)
